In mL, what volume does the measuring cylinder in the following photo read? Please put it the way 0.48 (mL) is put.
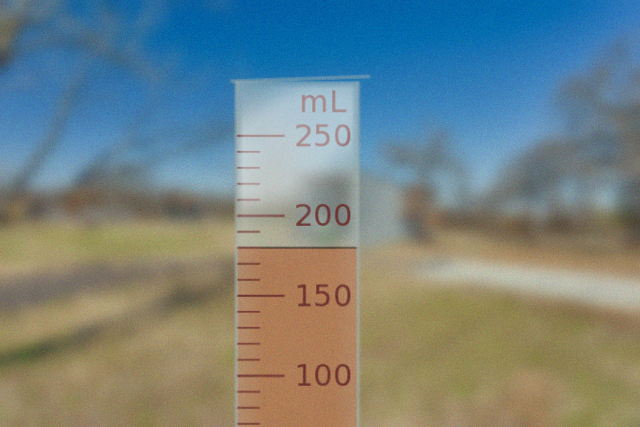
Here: 180 (mL)
